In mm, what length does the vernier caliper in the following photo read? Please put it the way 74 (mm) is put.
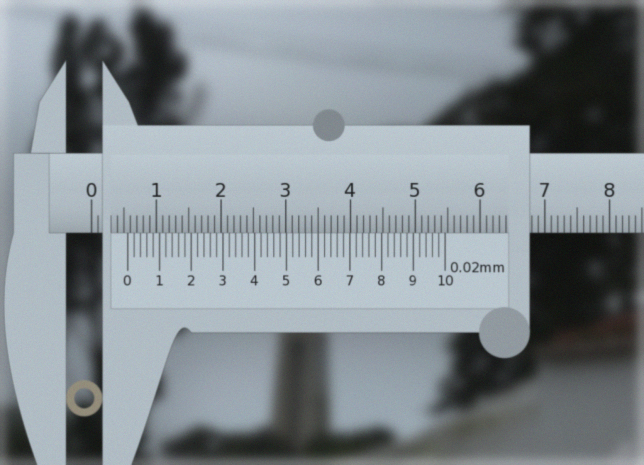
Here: 5.6 (mm)
